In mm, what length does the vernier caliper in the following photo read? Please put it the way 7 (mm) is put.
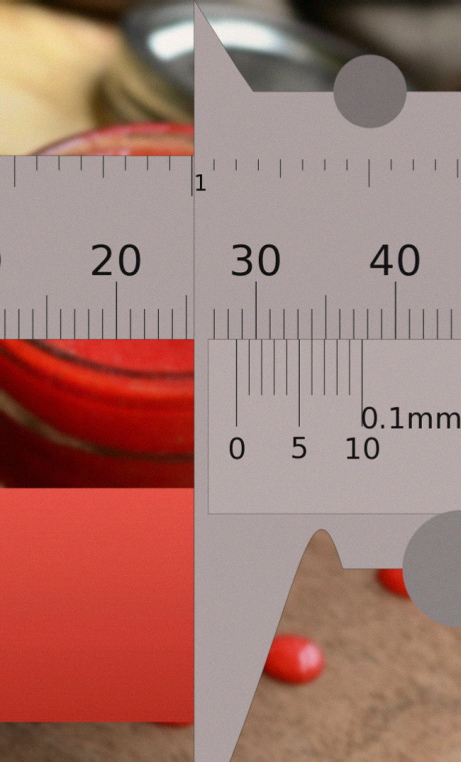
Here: 28.6 (mm)
